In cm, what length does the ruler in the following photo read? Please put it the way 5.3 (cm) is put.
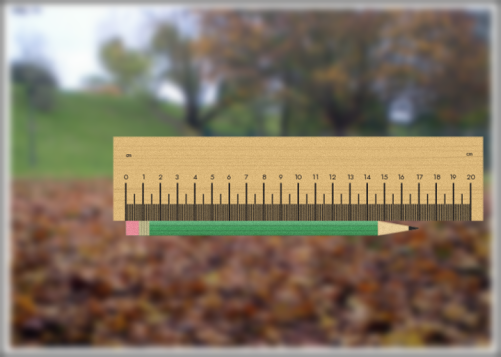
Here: 17 (cm)
